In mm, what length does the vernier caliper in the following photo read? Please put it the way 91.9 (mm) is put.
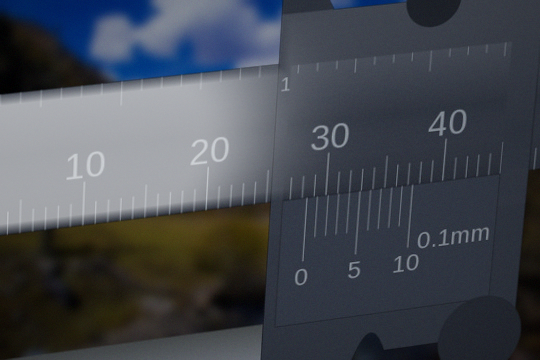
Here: 28.4 (mm)
